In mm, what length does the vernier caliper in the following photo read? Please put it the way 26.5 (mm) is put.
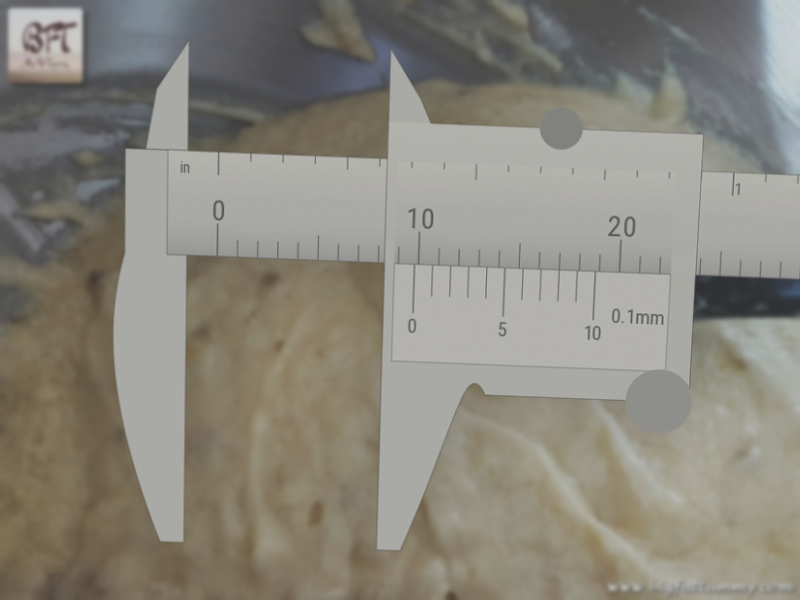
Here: 9.8 (mm)
